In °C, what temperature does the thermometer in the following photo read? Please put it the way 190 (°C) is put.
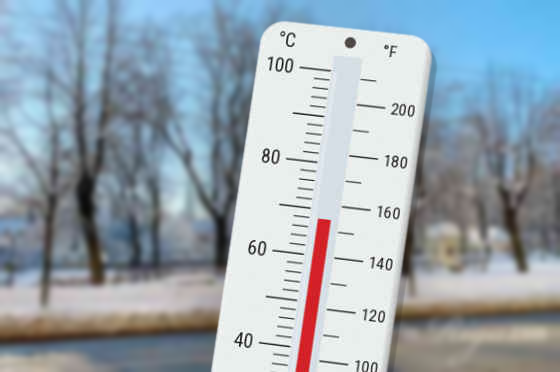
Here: 68 (°C)
